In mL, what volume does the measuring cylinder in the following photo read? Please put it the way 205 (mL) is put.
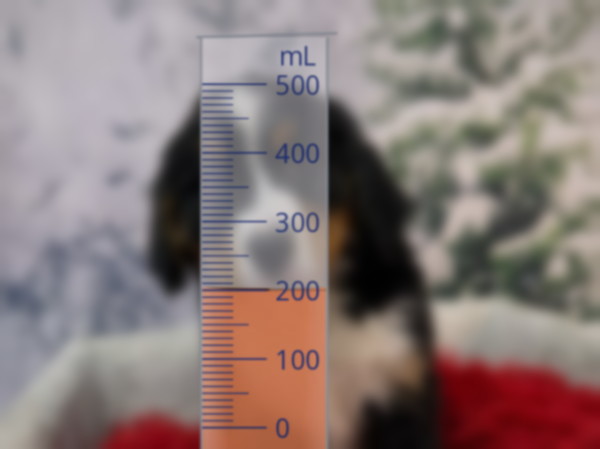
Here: 200 (mL)
